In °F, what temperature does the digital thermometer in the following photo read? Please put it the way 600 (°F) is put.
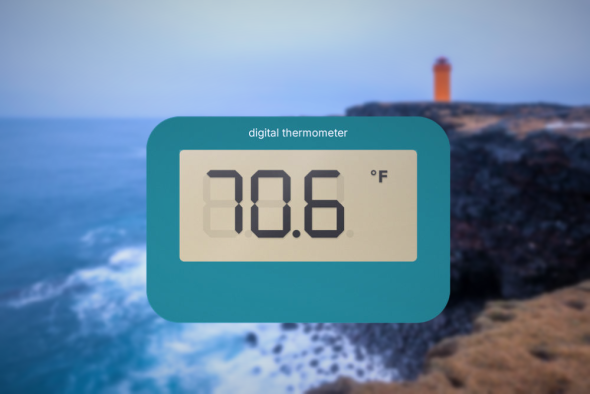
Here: 70.6 (°F)
